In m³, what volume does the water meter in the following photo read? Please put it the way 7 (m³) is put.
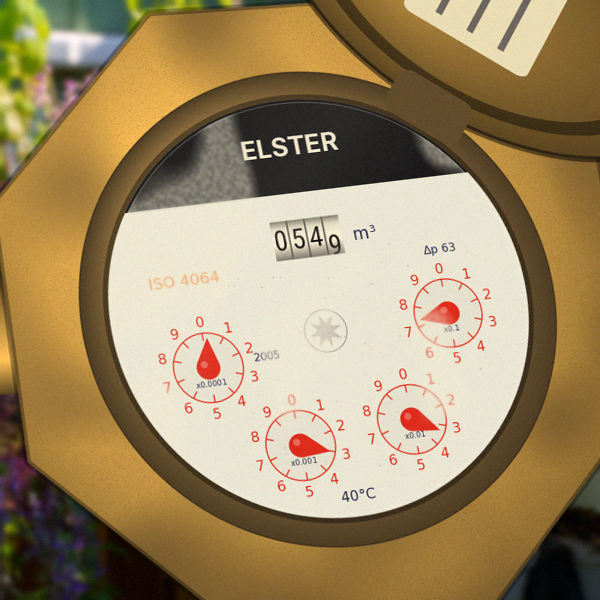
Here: 548.7330 (m³)
